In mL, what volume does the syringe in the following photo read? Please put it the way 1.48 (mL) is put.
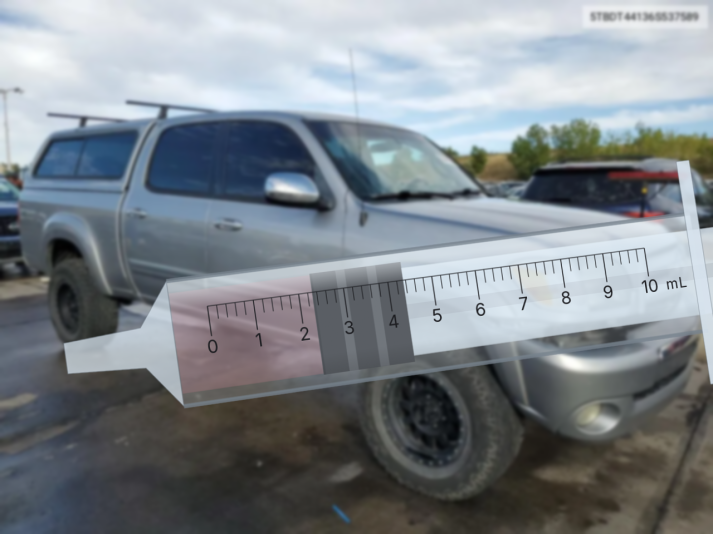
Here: 2.3 (mL)
